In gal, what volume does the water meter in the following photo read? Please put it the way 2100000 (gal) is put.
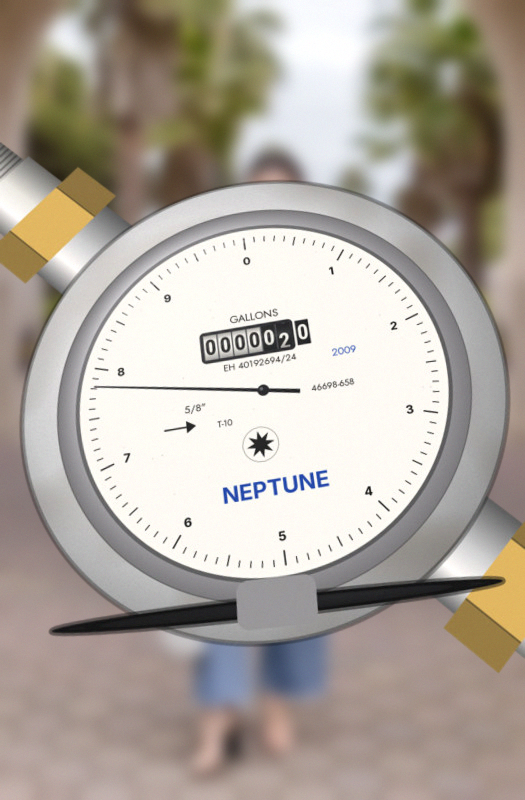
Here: 17.8 (gal)
